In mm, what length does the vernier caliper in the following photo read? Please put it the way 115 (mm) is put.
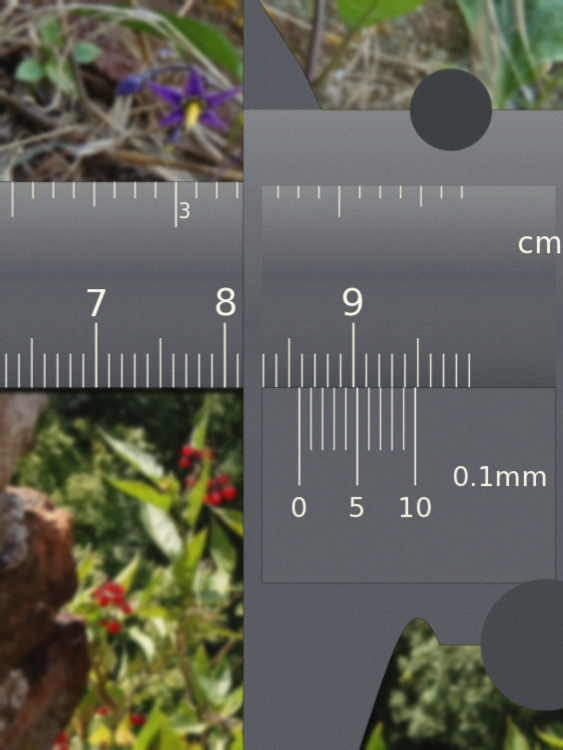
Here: 85.8 (mm)
